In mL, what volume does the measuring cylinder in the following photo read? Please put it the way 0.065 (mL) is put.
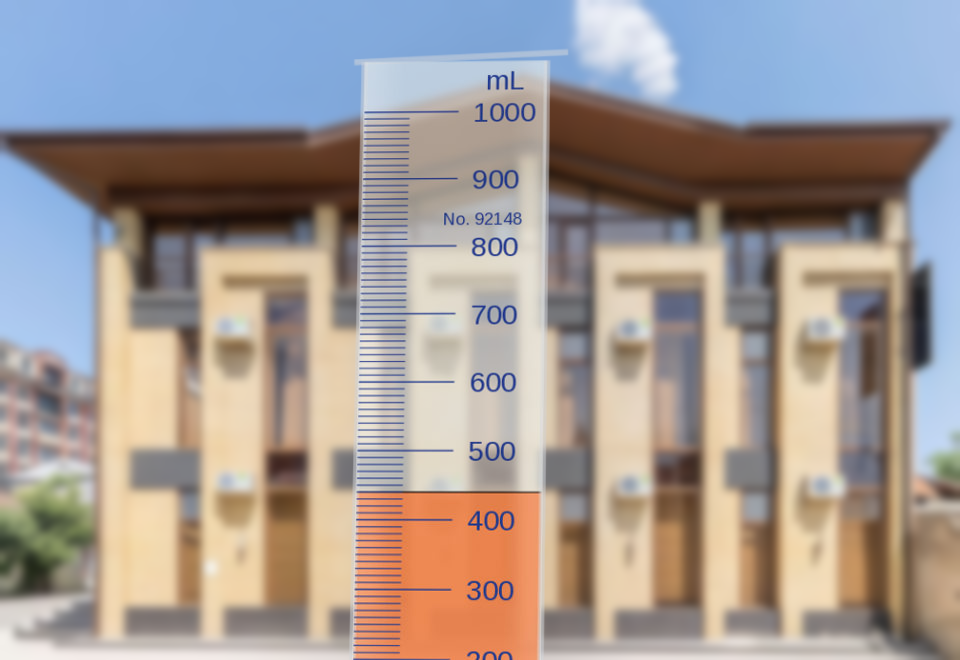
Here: 440 (mL)
